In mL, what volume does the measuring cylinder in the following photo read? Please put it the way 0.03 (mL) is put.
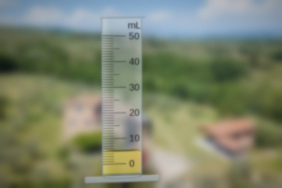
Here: 5 (mL)
